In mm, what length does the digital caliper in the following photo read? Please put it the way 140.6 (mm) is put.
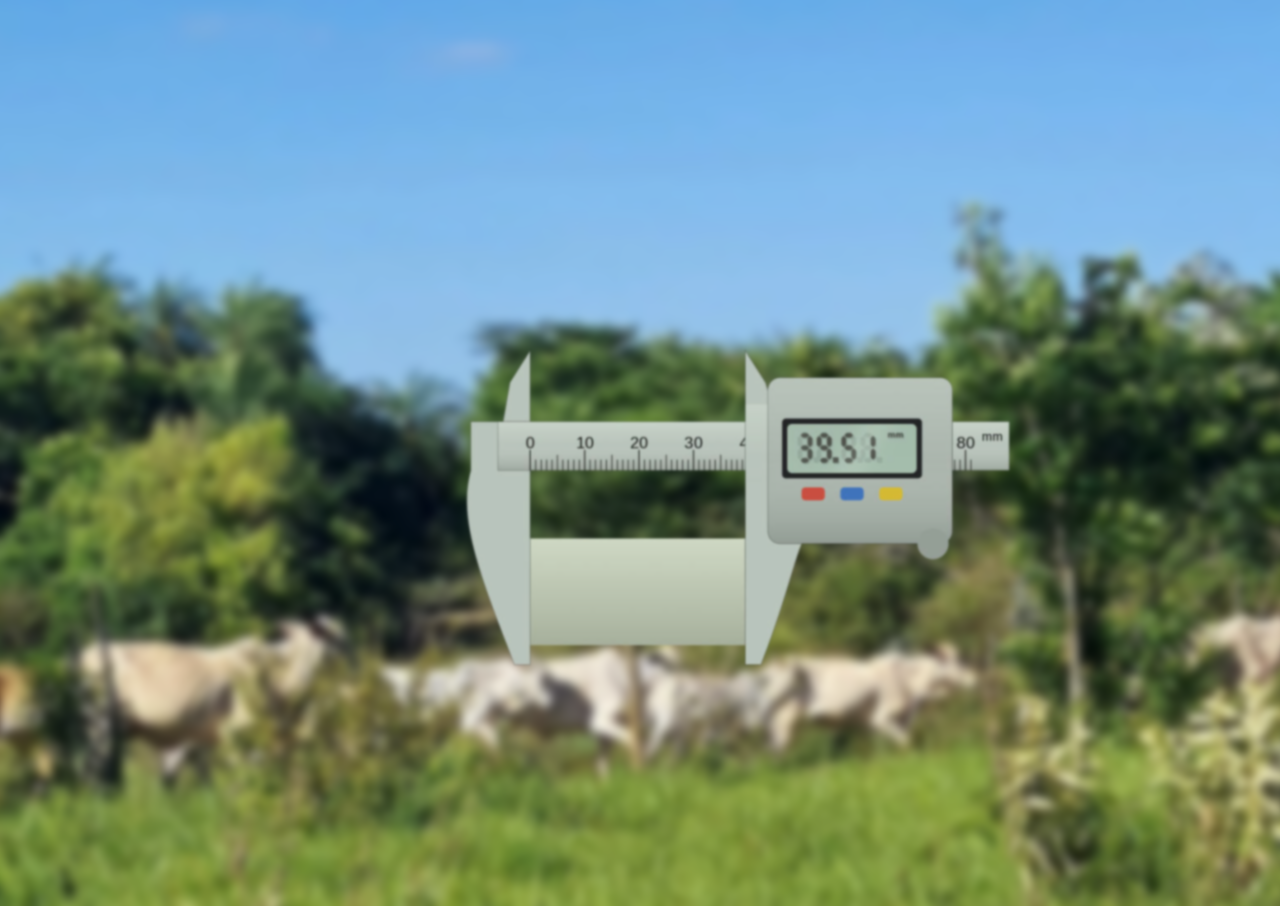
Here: 39.51 (mm)
